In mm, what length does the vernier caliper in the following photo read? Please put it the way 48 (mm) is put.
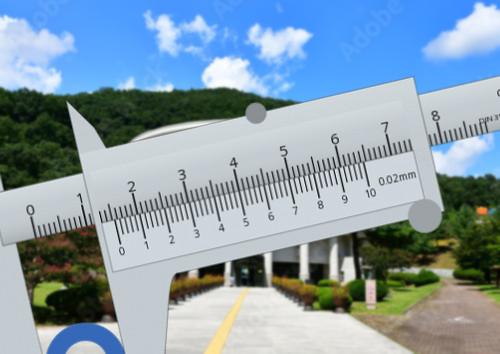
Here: 15.5 (mm)
